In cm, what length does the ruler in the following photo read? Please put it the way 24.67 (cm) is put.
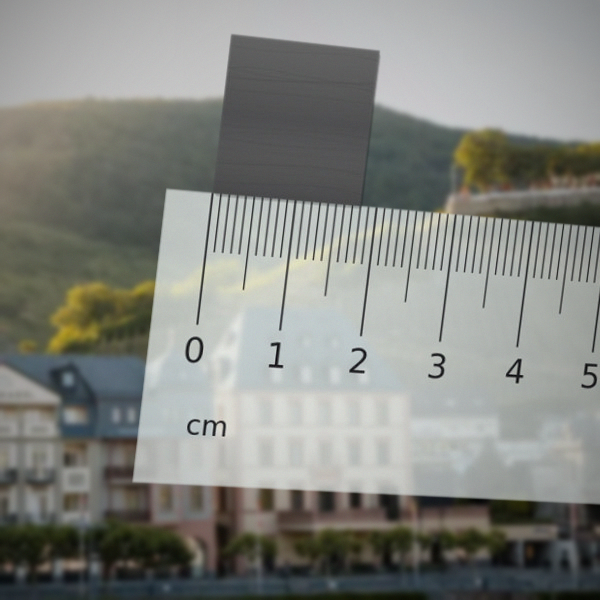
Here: 1.8 (cm)
